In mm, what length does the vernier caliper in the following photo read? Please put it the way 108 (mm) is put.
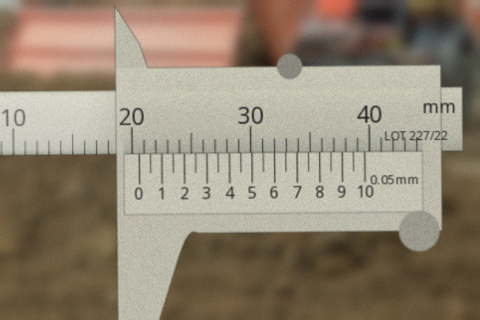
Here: 20.6 (mm)
